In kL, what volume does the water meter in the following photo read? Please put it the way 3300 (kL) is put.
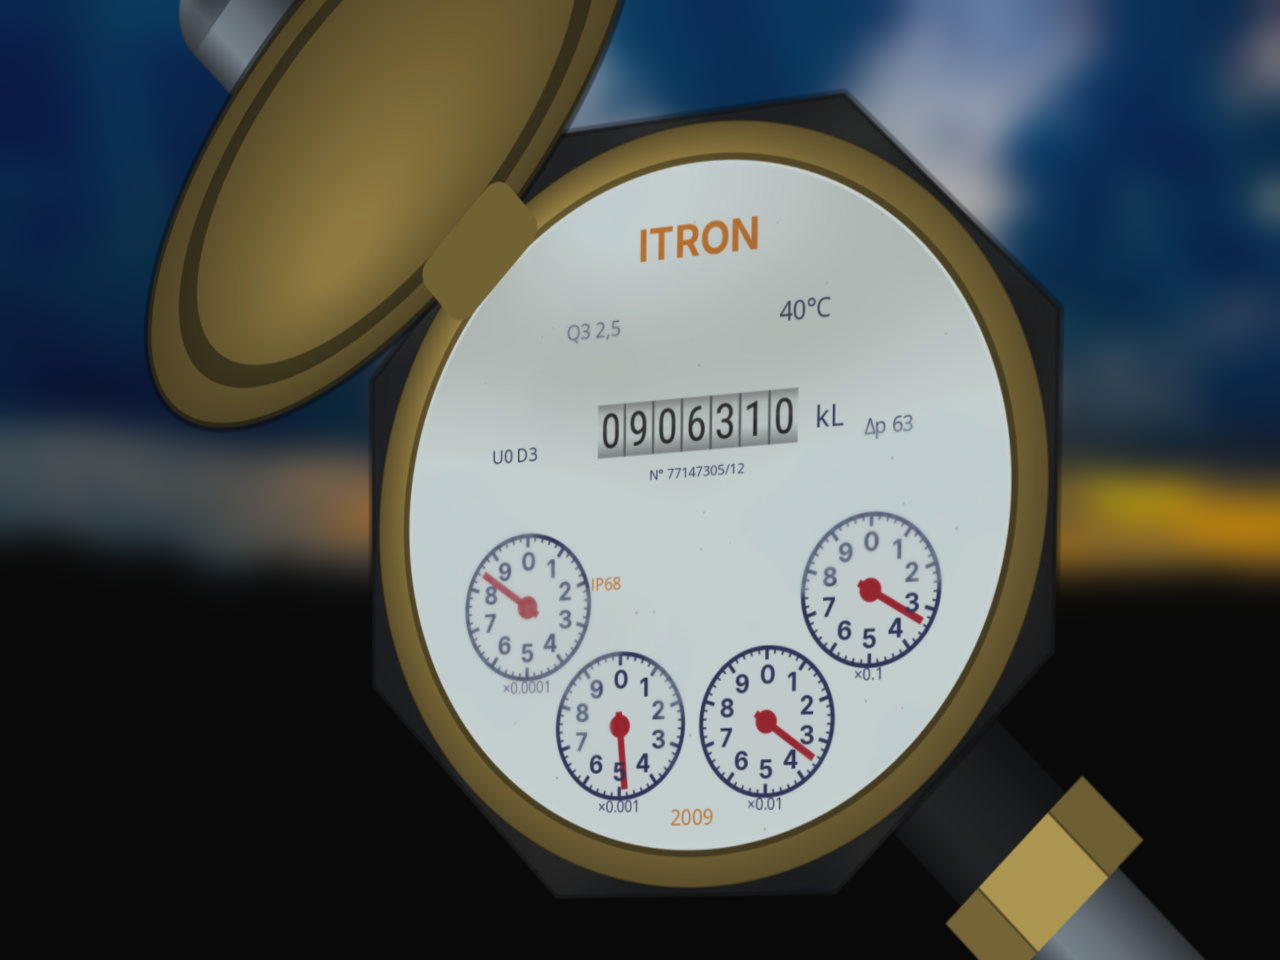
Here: 906310.3348 (kL)
